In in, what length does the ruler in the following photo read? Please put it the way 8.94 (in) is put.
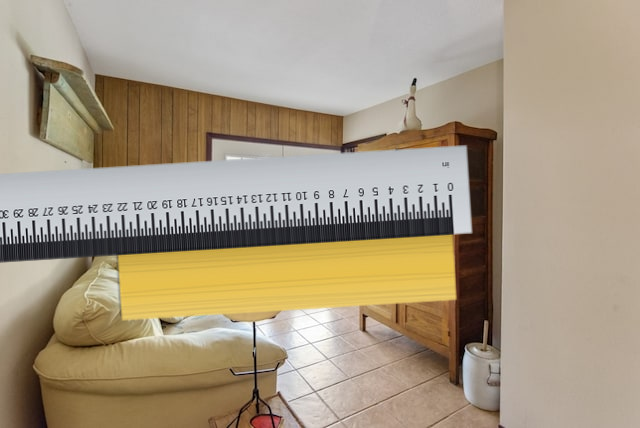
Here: 22.5 (in)
